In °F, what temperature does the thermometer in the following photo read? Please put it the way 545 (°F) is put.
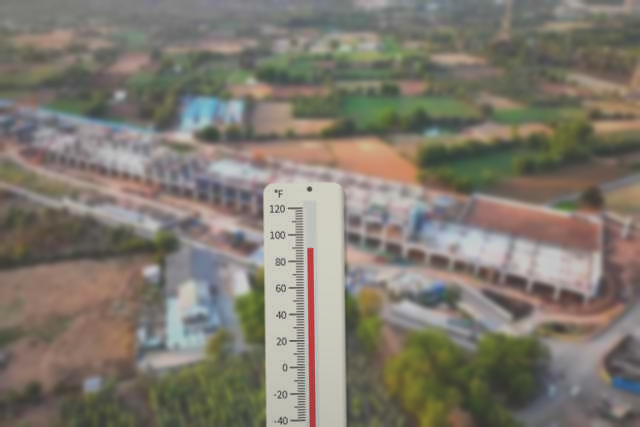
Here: 90 (°F)
